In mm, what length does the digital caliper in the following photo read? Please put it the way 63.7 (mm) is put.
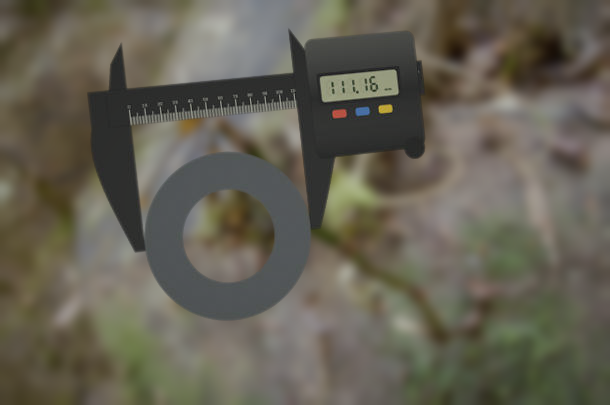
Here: 111.16 (mm)
